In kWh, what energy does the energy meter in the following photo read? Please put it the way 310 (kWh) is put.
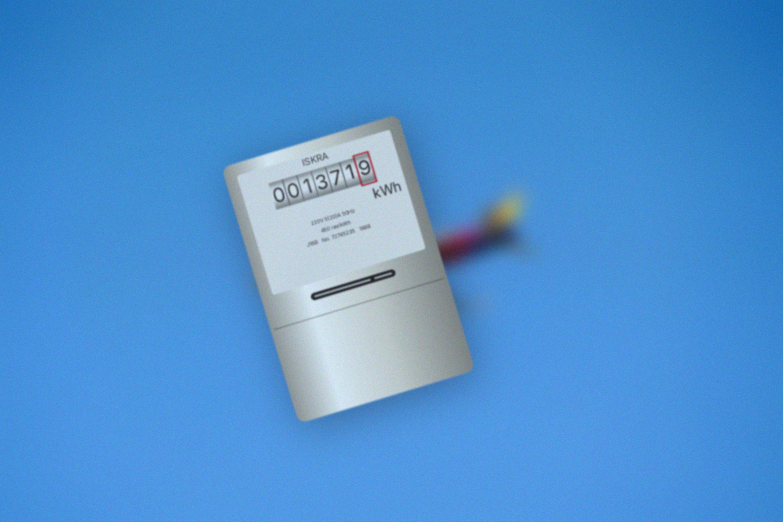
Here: 1371.9 (kWh)
